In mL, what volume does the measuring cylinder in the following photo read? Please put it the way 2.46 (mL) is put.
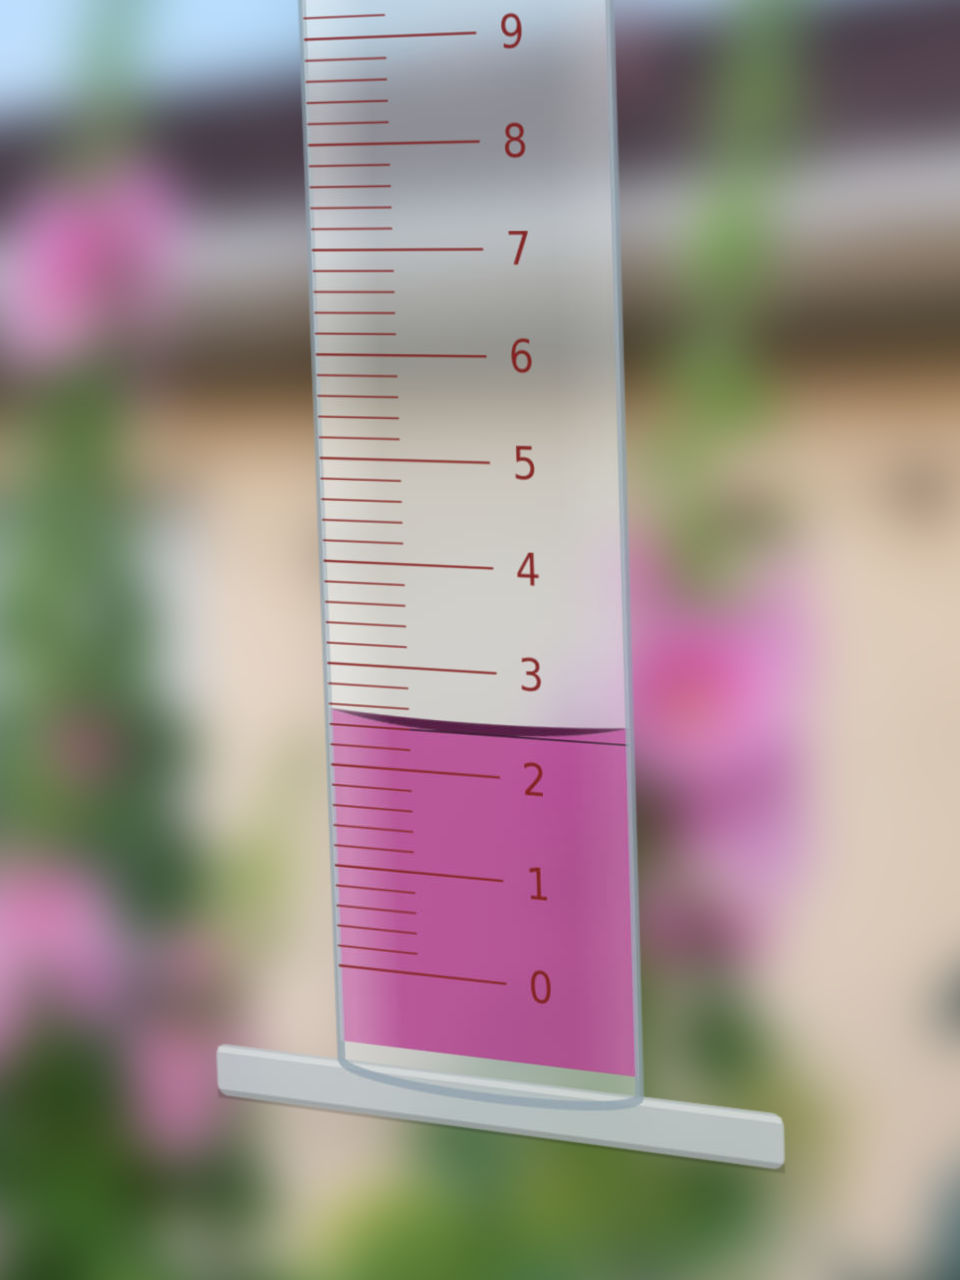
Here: 2.4 (mL)
